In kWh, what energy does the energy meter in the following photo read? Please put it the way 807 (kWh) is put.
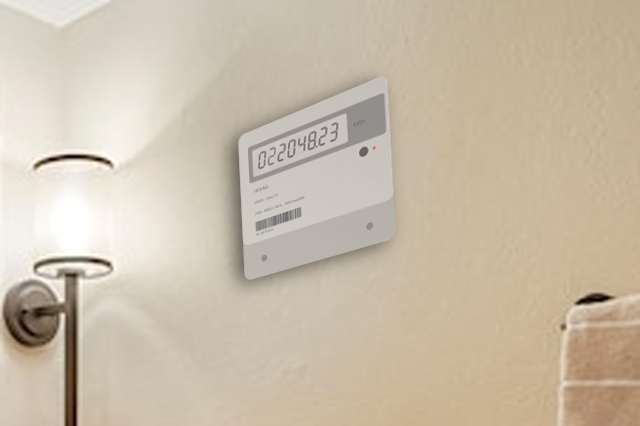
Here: 22048.23 (kWh)
